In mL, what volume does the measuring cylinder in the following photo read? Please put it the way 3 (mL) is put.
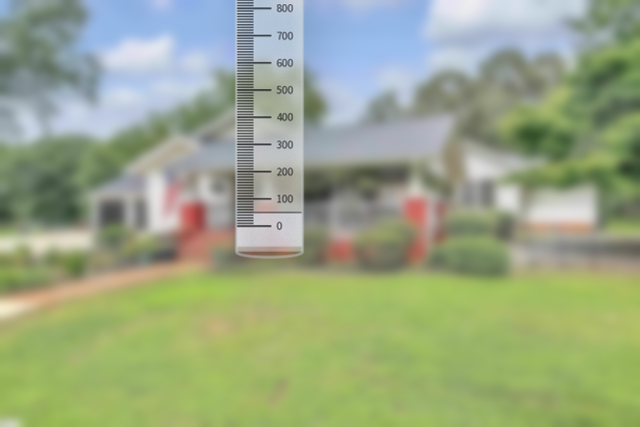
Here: 50 (mL)
